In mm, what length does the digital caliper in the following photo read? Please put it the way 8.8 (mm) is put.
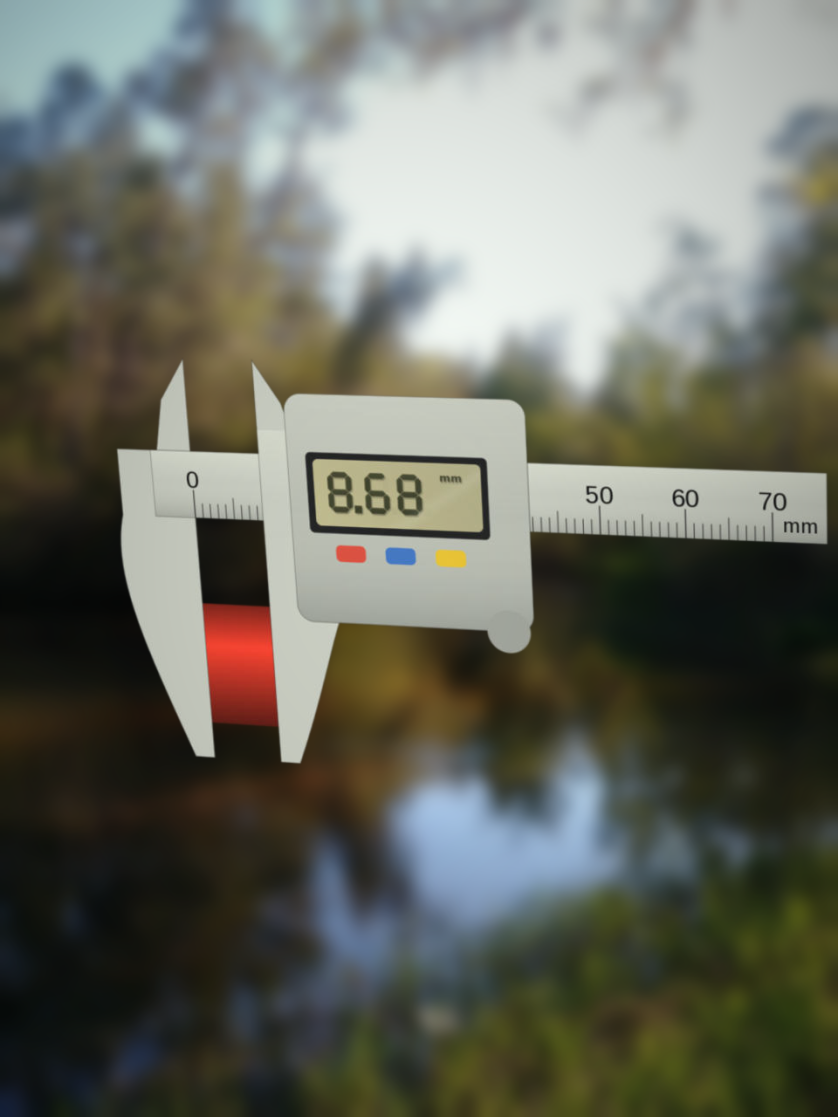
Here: 8.68 (mm)
